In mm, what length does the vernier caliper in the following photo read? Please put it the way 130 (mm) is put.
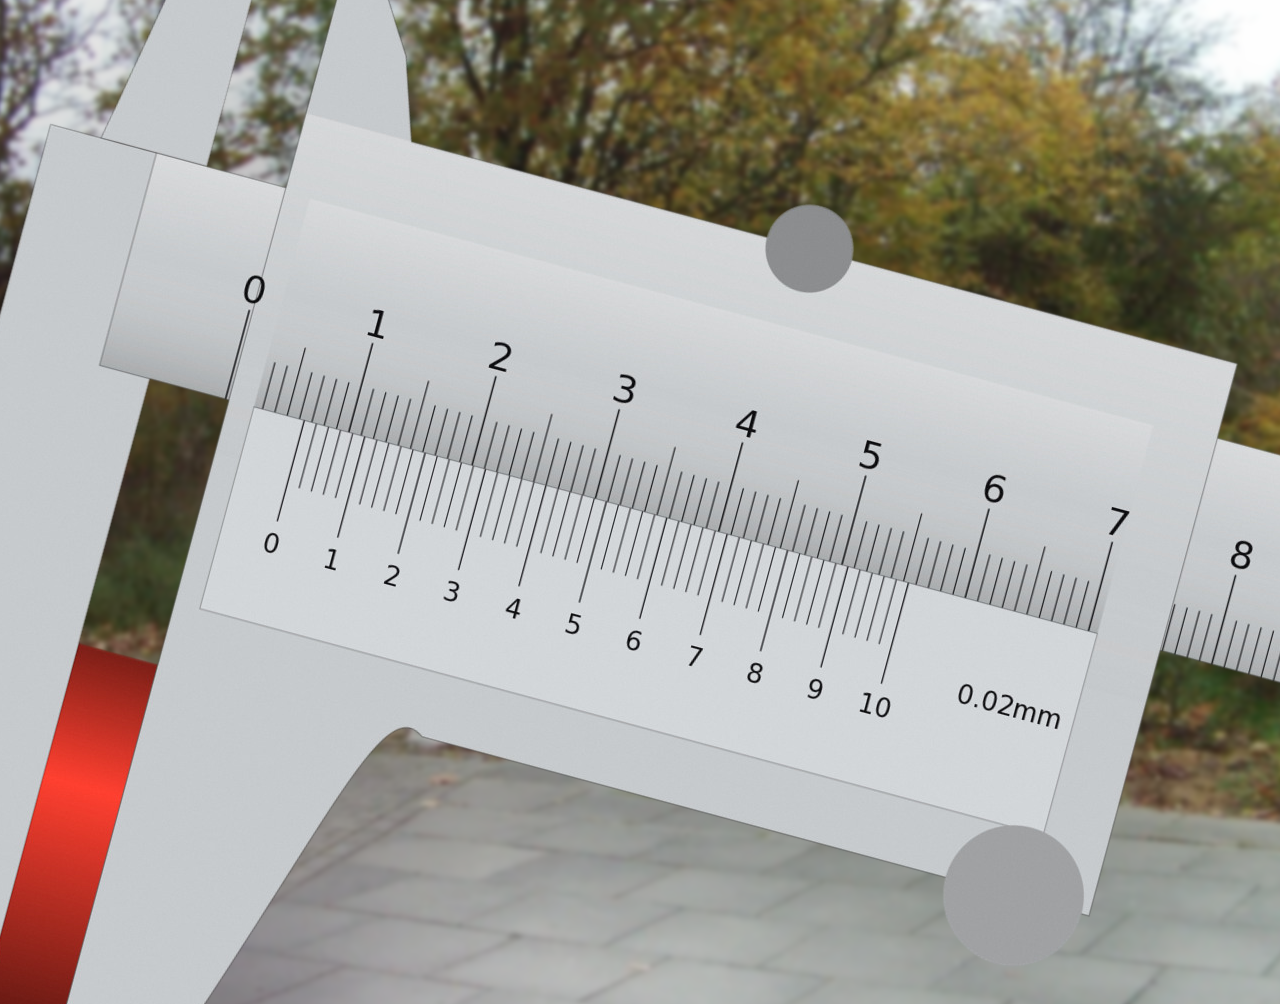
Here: 6.4 (mm)
